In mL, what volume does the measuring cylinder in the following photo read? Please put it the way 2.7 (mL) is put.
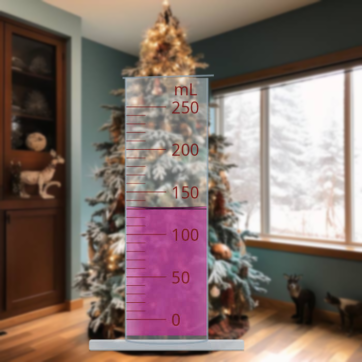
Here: 130 (mL)
